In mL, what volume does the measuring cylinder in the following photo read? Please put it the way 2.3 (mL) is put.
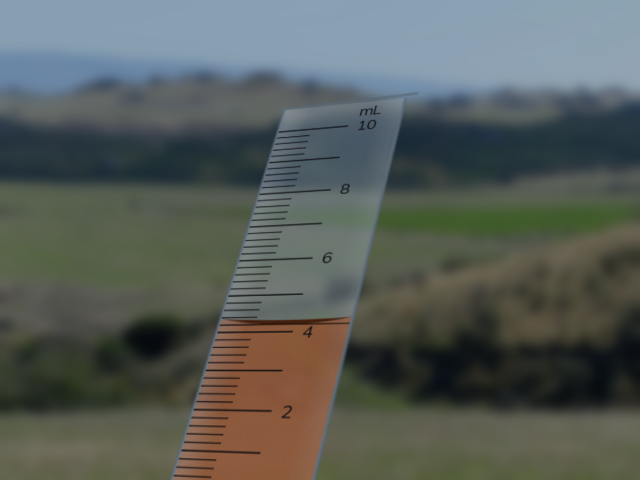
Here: 4.2 (mL)
